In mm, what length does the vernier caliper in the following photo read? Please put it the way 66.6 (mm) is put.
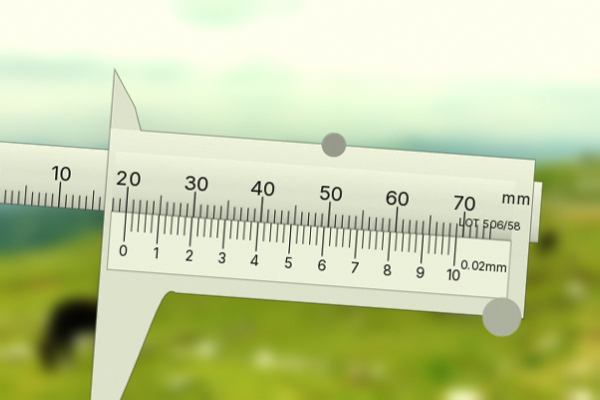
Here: 20.0 (mm)
